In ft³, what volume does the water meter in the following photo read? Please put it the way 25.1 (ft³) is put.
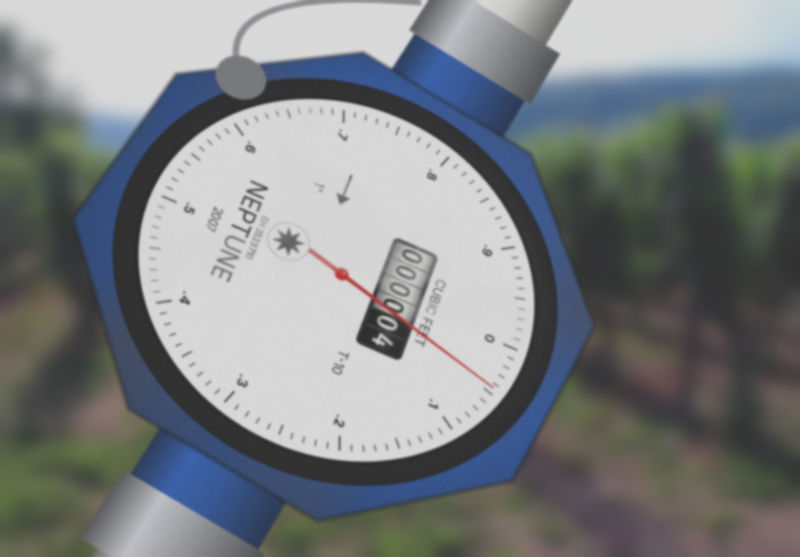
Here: 4.04 (ft³)
